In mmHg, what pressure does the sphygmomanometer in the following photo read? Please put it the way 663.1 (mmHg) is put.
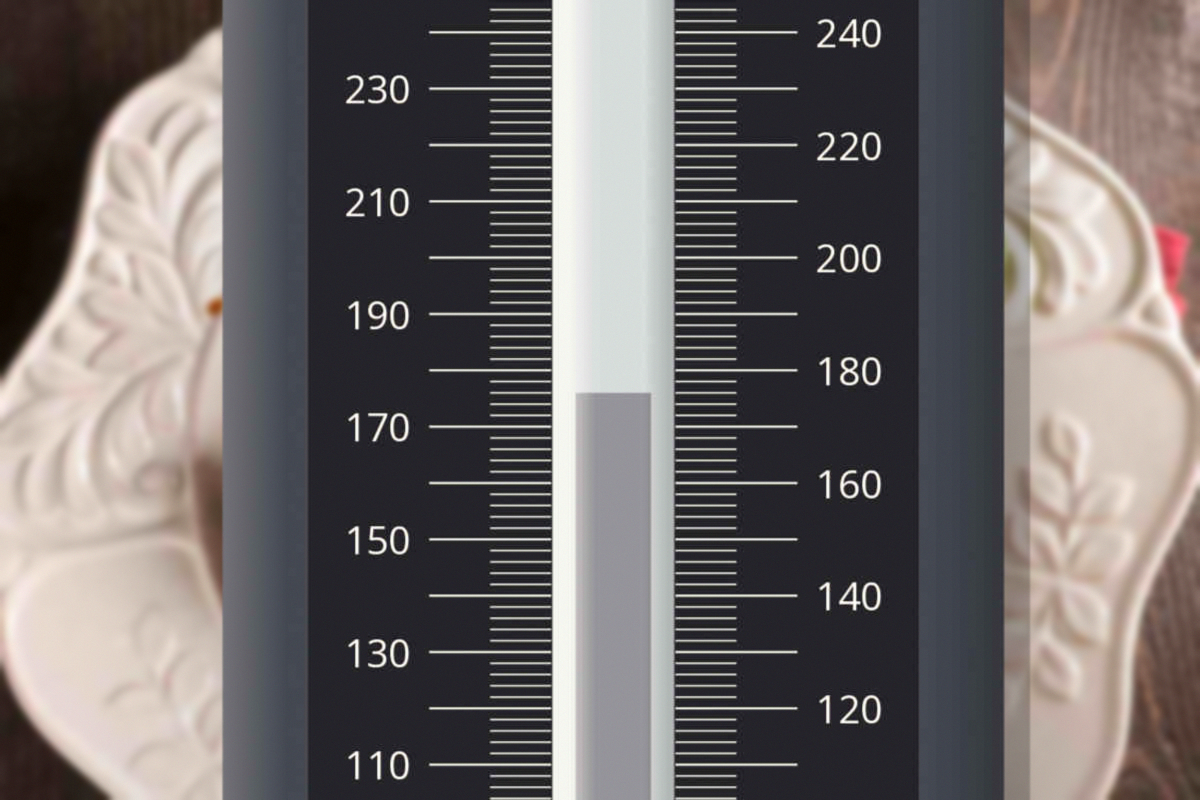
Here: 176 (mmHg)
